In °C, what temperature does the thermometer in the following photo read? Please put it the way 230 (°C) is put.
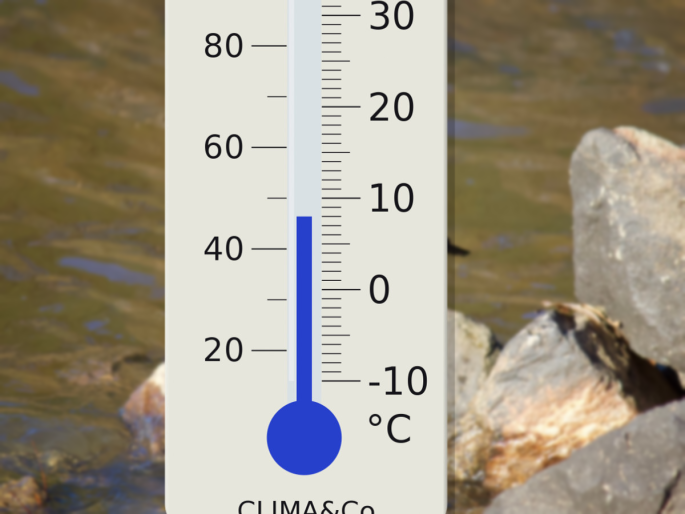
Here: 8 (°C)
